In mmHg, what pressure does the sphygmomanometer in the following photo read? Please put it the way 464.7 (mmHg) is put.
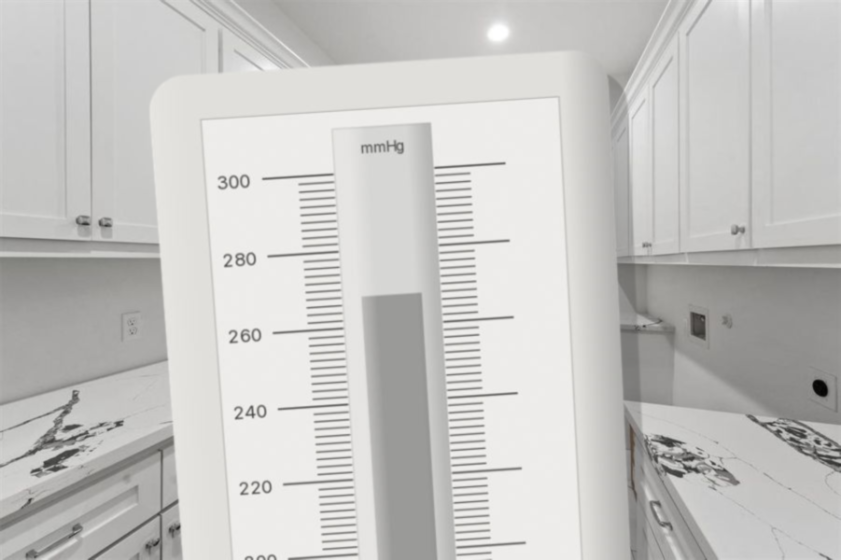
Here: 268 (mmHg)
